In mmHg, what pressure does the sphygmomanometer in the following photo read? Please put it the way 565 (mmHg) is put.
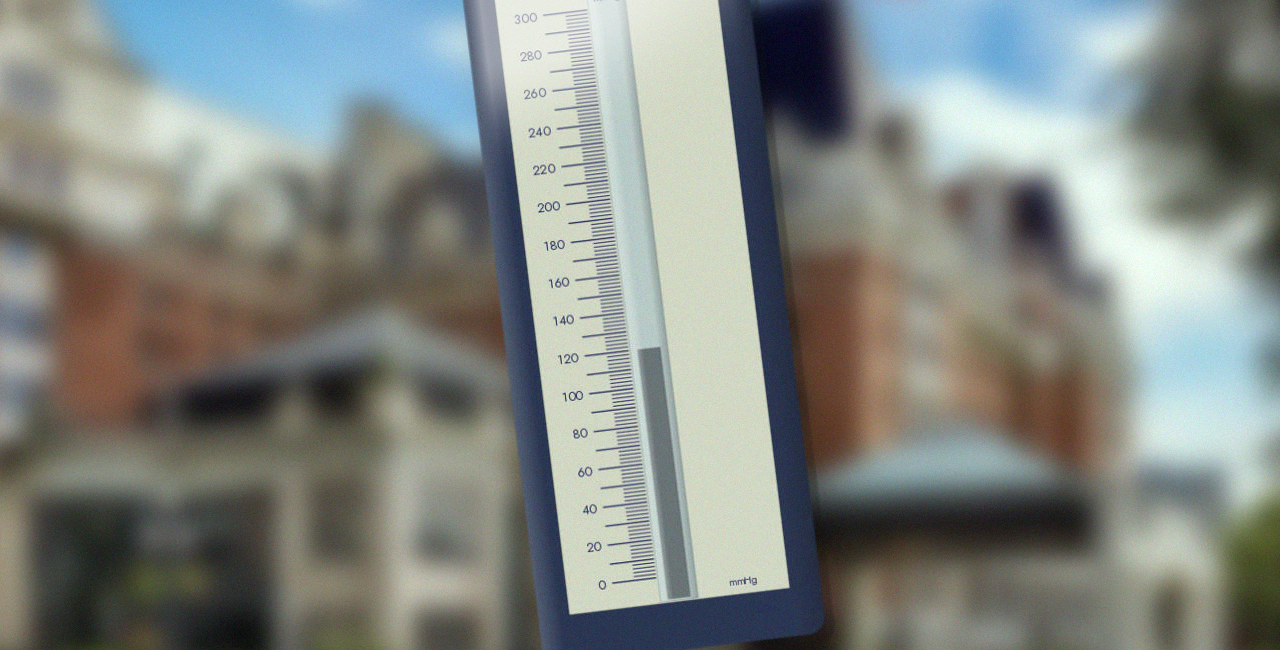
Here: 120 (mmHg)
